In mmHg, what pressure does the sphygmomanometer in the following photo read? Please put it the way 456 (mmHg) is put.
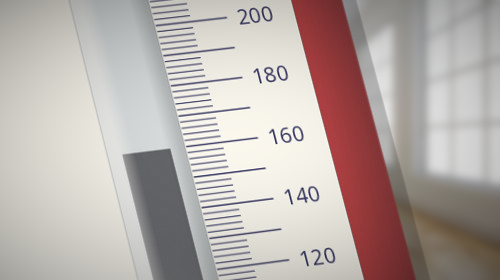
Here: 160 (mmHg)
